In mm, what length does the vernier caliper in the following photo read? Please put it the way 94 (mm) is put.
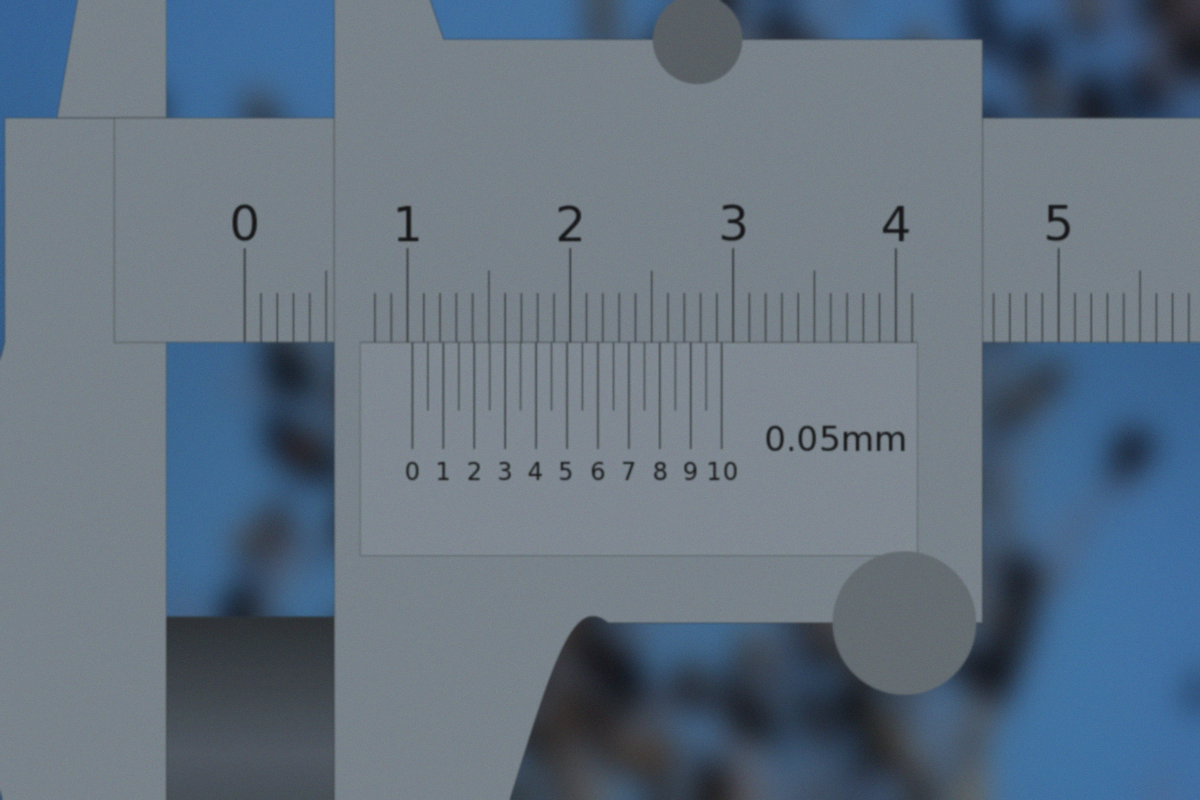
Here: 10.3 (mm)
